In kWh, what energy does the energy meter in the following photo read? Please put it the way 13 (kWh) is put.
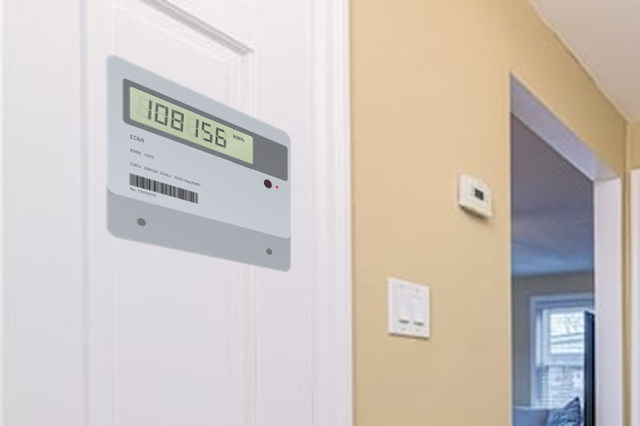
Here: 108156 (kWh)
